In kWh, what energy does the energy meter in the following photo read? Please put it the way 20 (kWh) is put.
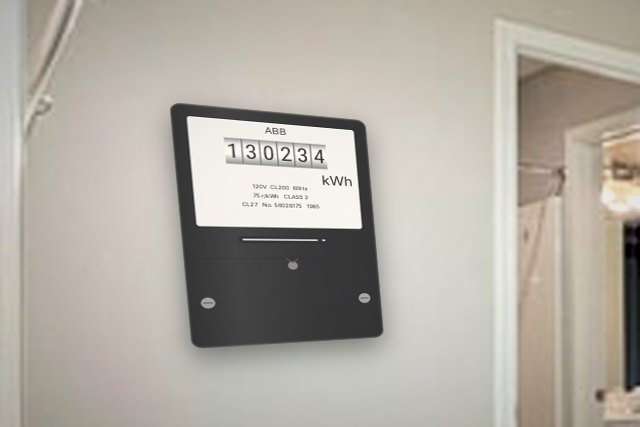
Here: 130234 (kWh)
